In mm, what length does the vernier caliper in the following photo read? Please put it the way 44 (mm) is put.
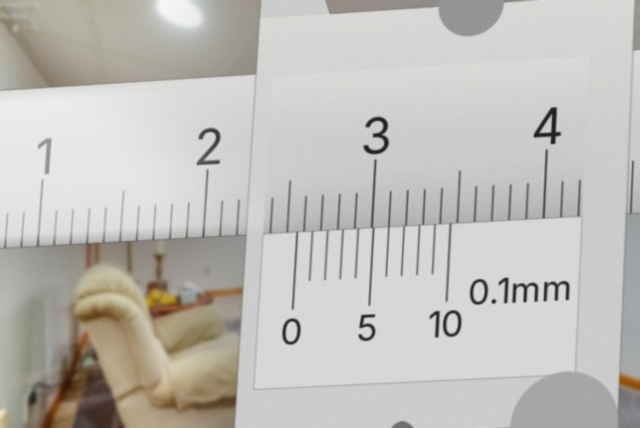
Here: 25.6 (mm)
